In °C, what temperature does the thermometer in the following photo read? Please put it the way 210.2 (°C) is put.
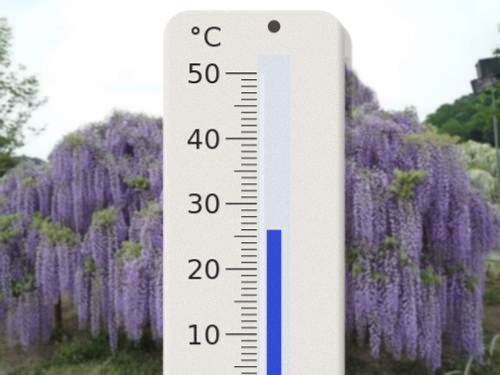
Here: 26 (°C)
